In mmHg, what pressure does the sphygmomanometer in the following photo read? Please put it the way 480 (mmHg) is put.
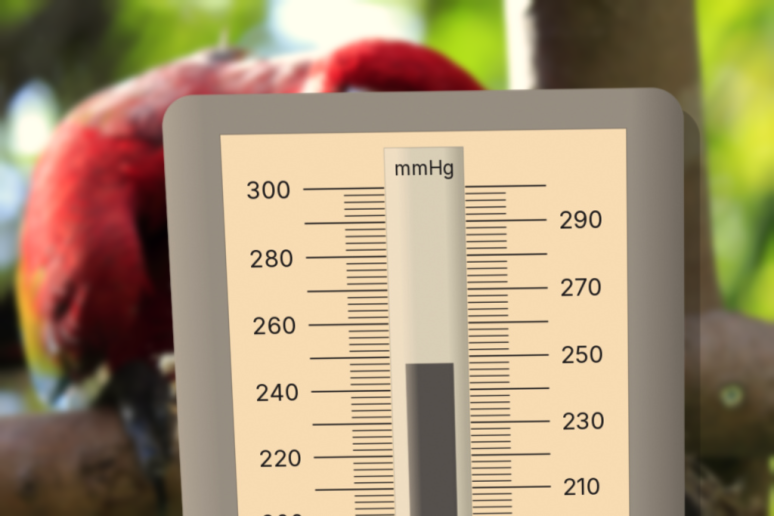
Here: 248 (mmHg)
